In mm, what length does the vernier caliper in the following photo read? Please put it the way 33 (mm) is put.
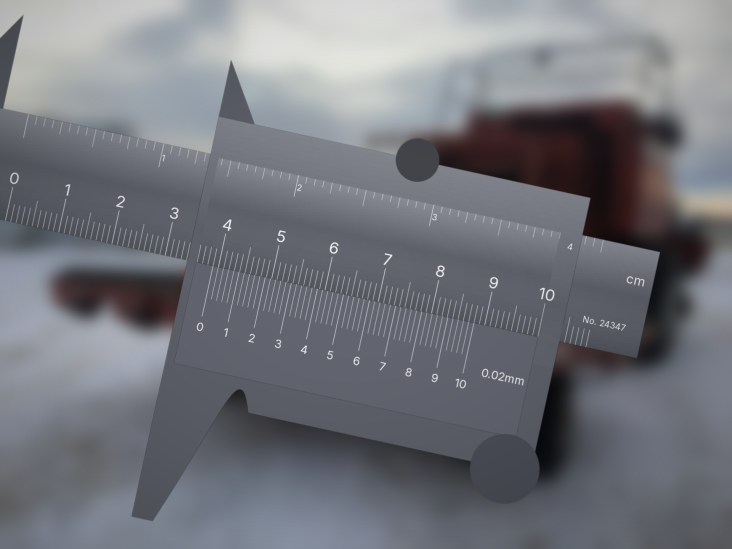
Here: 39.0 (mm)
